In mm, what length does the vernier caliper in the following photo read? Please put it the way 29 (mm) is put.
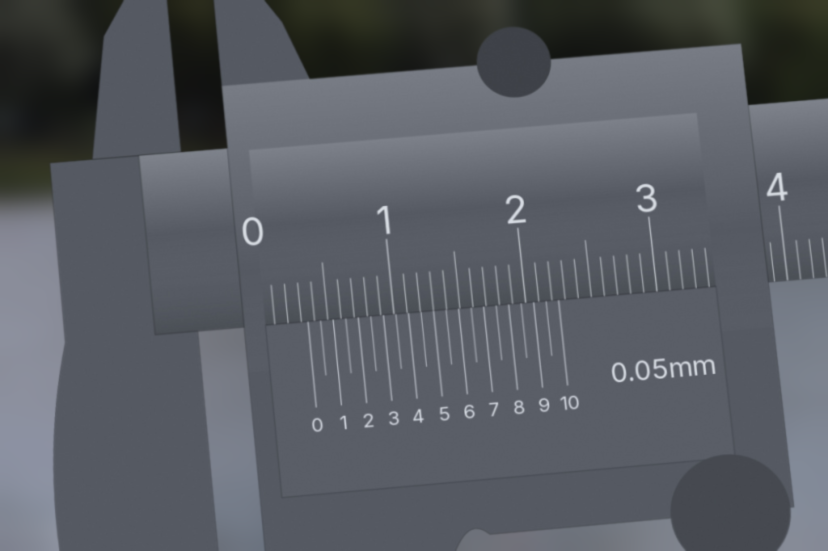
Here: 3.5 (mm)
